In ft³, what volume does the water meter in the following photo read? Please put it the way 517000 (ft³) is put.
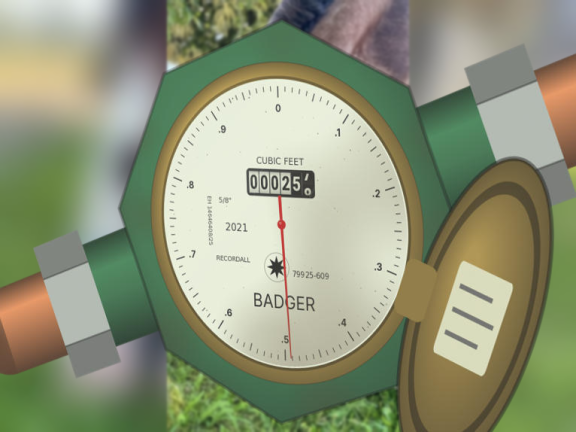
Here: 257.49 (ft³)
